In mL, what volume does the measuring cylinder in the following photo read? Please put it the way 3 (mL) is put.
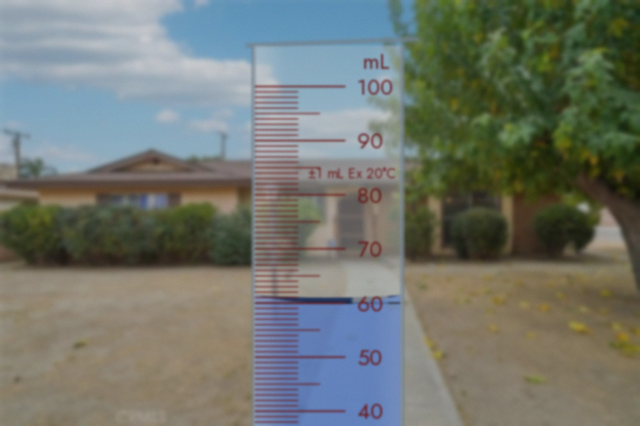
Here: 60 (mL)
